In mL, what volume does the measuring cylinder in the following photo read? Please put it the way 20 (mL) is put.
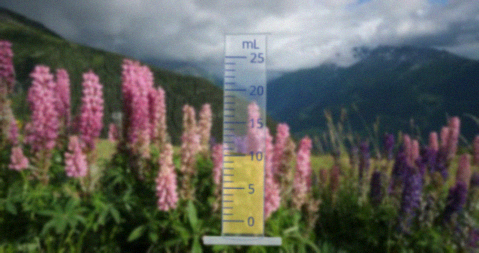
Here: 10 (mL)
